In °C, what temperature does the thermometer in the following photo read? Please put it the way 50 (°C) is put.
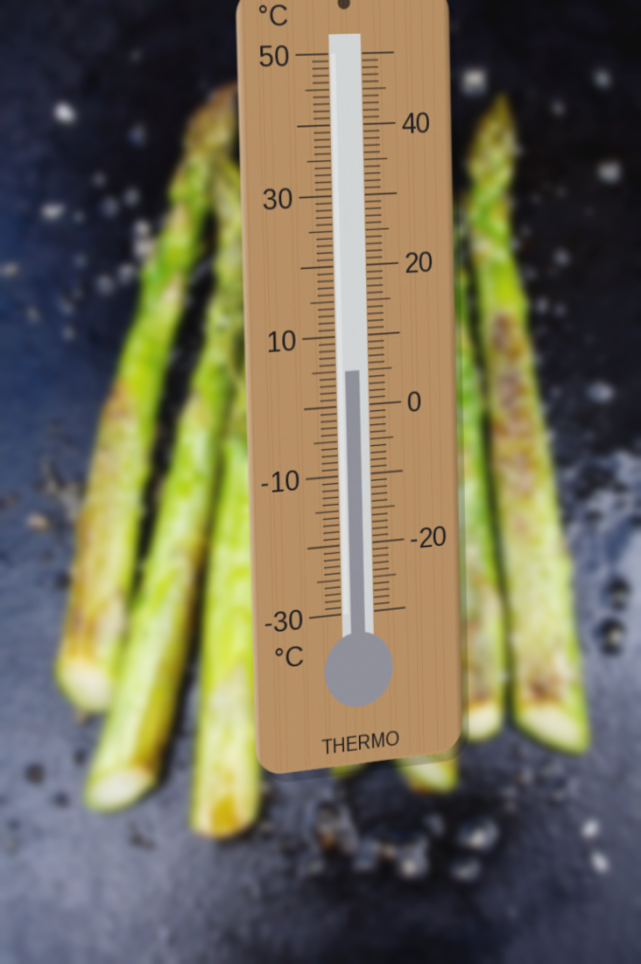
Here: 5 (°C)
